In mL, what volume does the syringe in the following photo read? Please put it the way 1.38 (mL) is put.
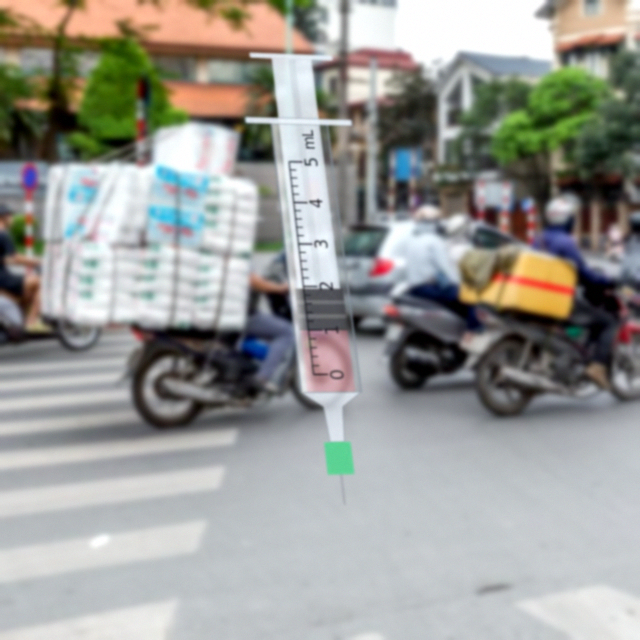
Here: 1 (mL)
